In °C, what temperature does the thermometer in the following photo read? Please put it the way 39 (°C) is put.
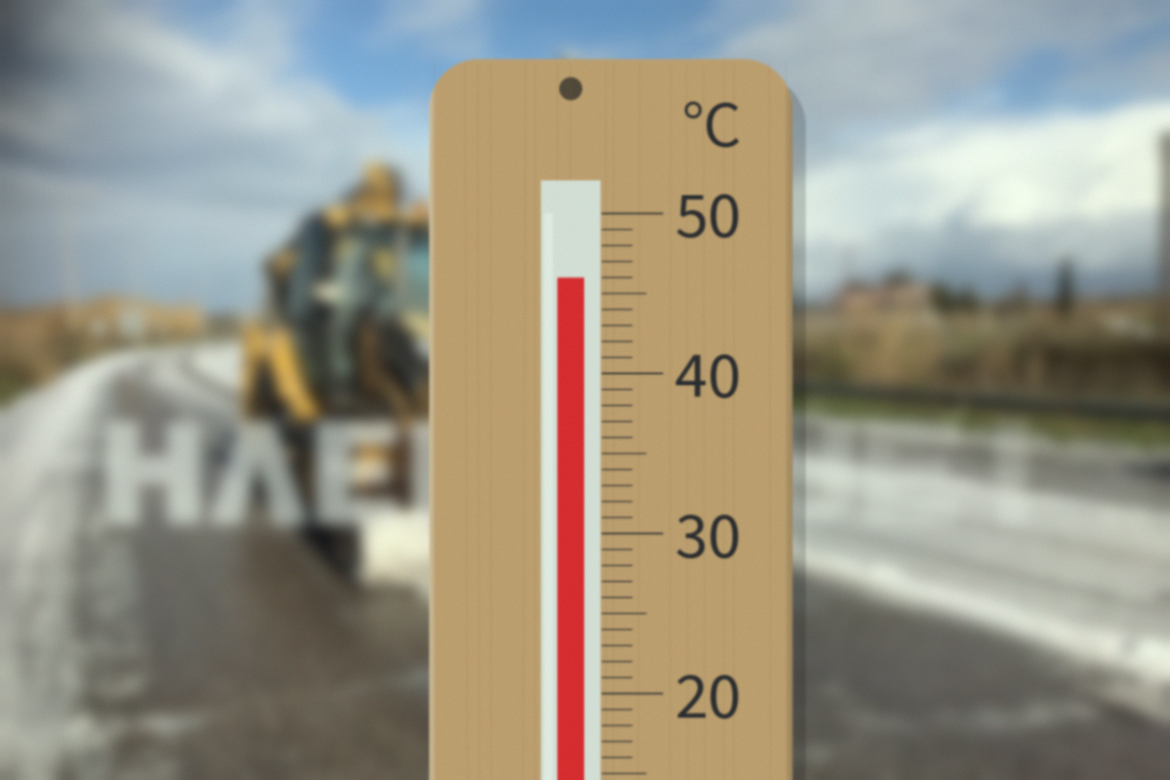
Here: 46 (°C)
